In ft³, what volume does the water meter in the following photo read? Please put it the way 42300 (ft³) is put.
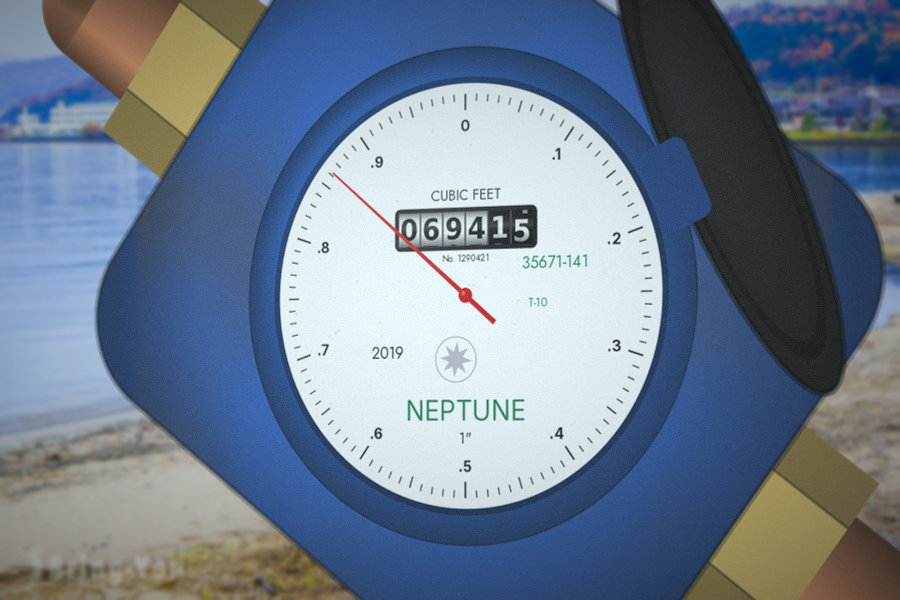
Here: 69414.86 (ft³)
